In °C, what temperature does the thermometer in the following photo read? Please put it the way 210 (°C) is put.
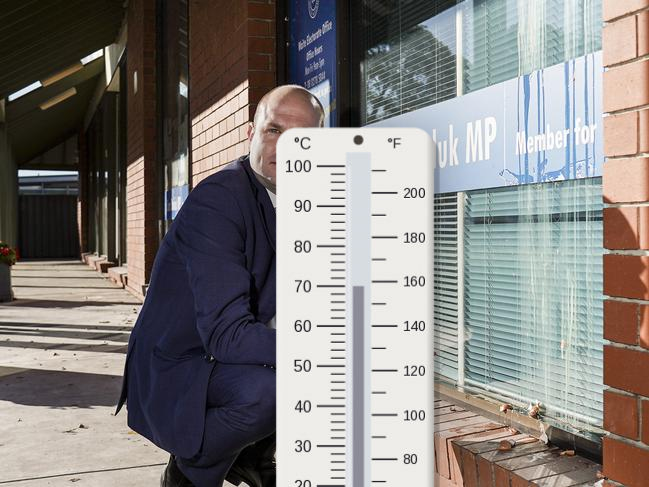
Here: 70 (°C)
